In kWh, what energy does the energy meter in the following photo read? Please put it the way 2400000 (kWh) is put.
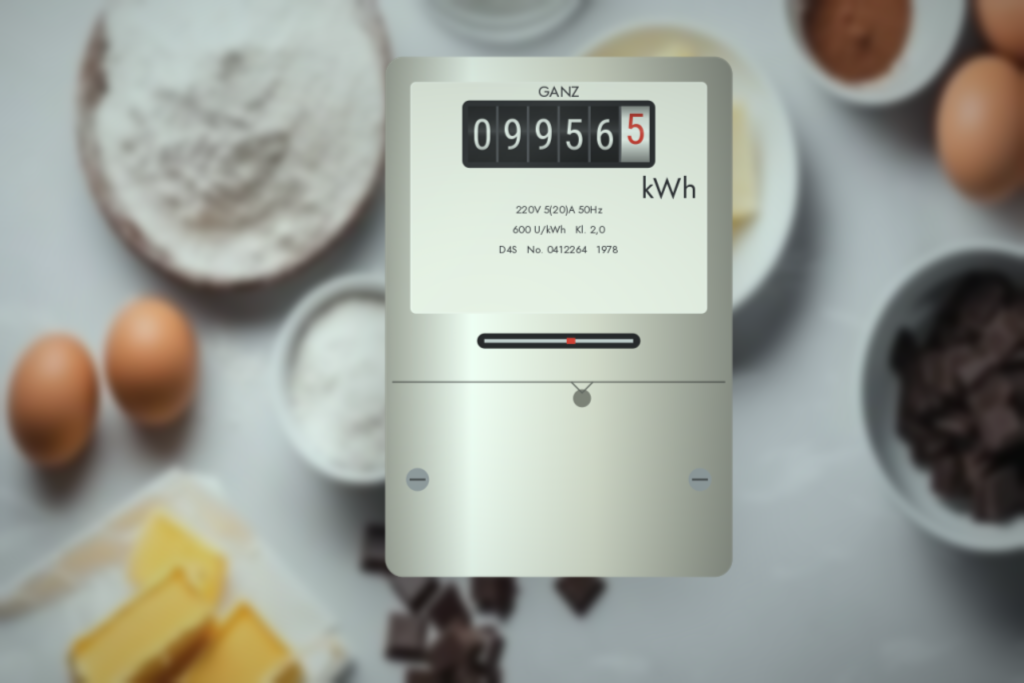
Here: 9956.5 (kWh)
